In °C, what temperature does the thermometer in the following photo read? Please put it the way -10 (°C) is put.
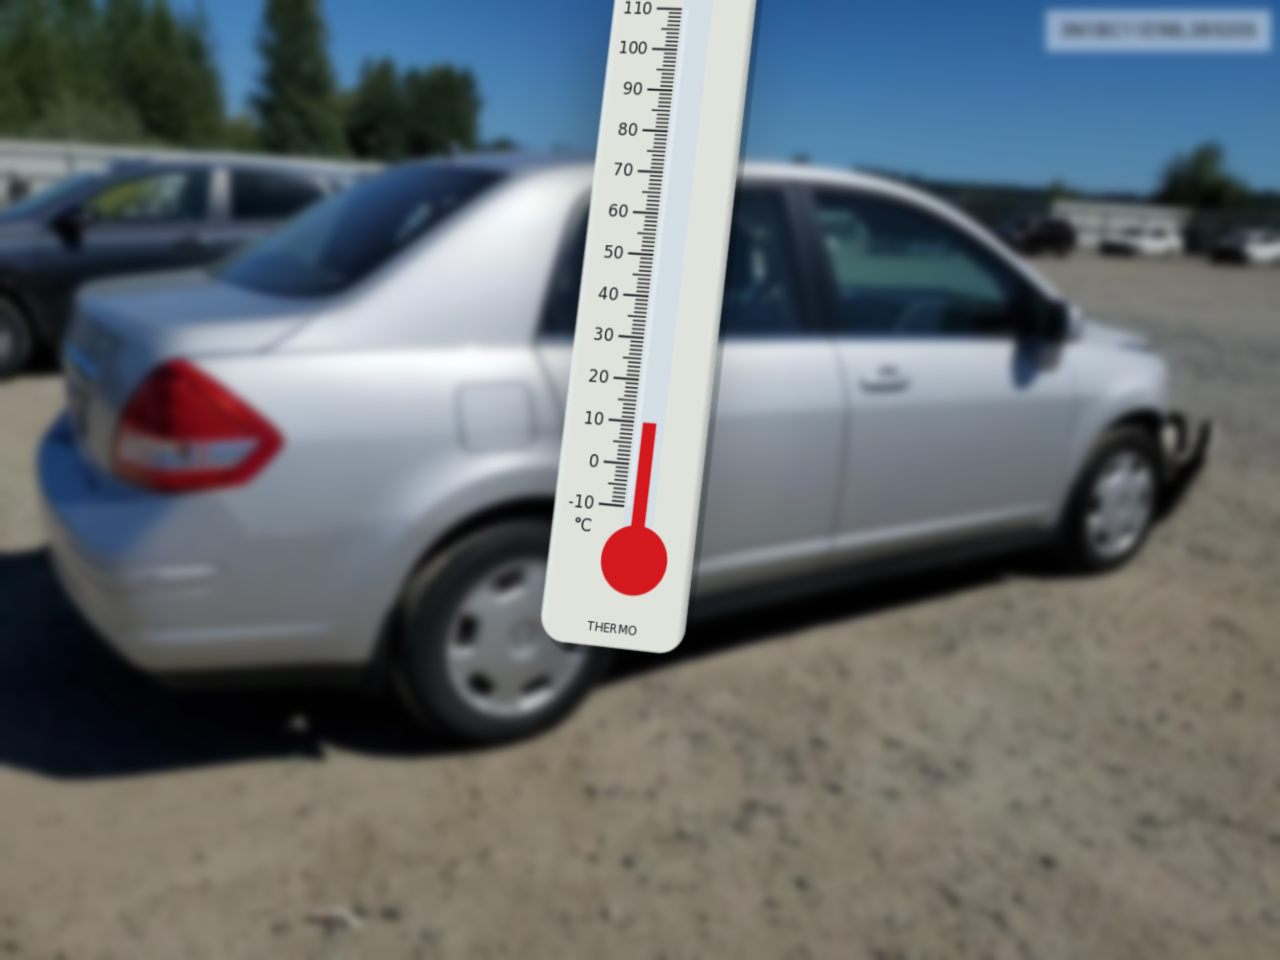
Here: 10 (°C)
